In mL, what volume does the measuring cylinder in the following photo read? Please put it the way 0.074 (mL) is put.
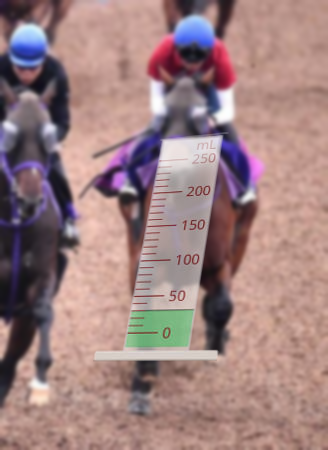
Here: 30 (mL)
